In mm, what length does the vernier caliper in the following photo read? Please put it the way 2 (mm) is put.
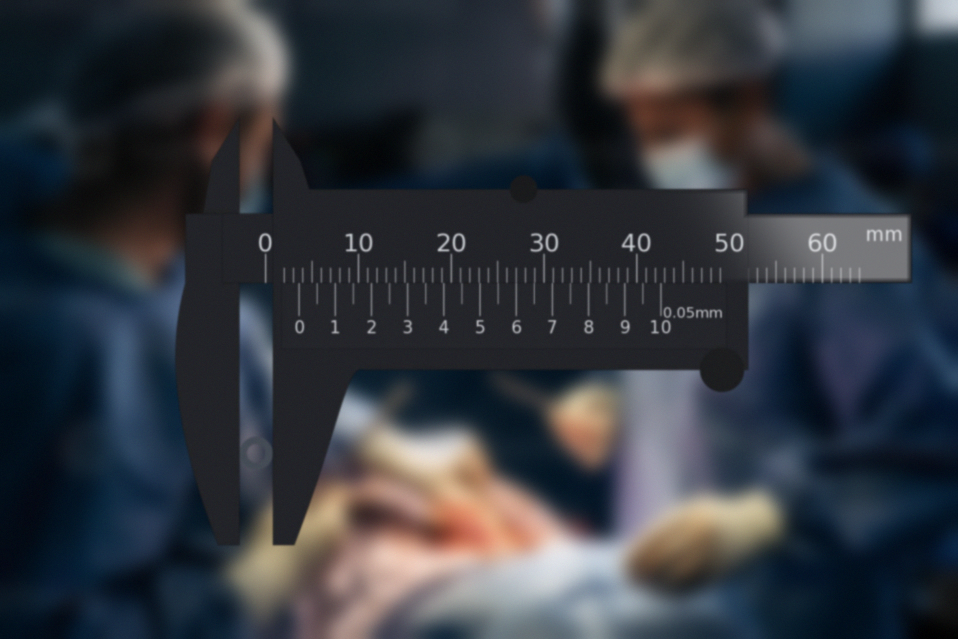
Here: 3.6 (mm)
